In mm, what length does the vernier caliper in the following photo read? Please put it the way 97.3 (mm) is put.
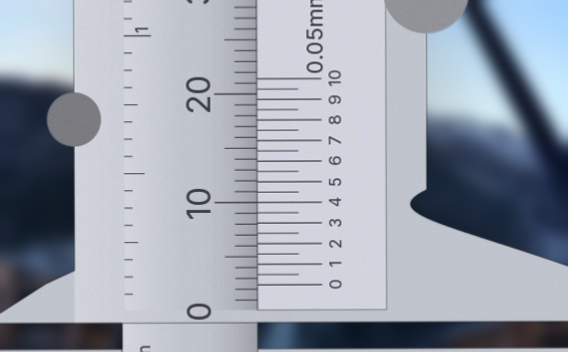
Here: 2.4 (mm)
